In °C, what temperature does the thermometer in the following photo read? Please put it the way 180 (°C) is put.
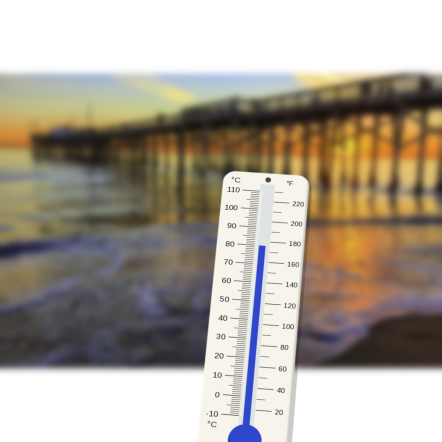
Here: 80 (°C)
